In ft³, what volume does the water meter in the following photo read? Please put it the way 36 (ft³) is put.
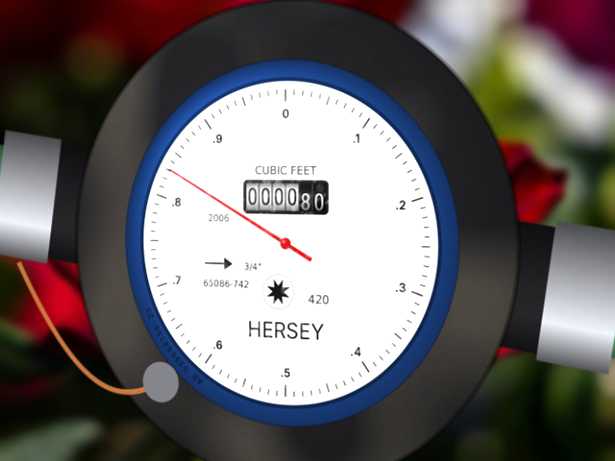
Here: 79.83 (ft³)
